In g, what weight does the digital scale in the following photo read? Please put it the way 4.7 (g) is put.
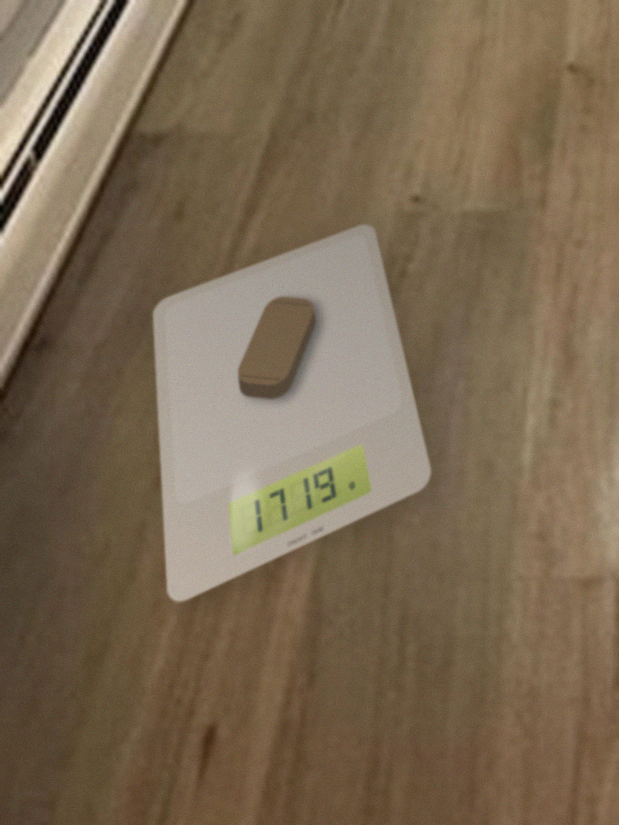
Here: 1719 (g)
